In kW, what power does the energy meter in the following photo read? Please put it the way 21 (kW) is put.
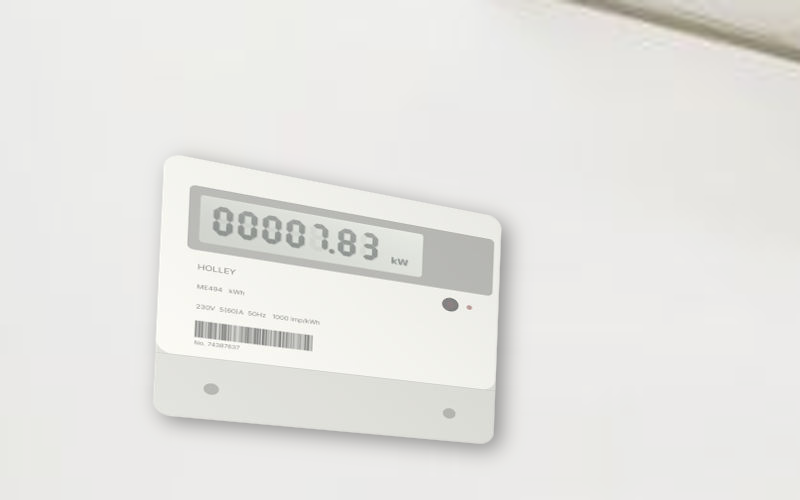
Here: 7.83 (kW)
